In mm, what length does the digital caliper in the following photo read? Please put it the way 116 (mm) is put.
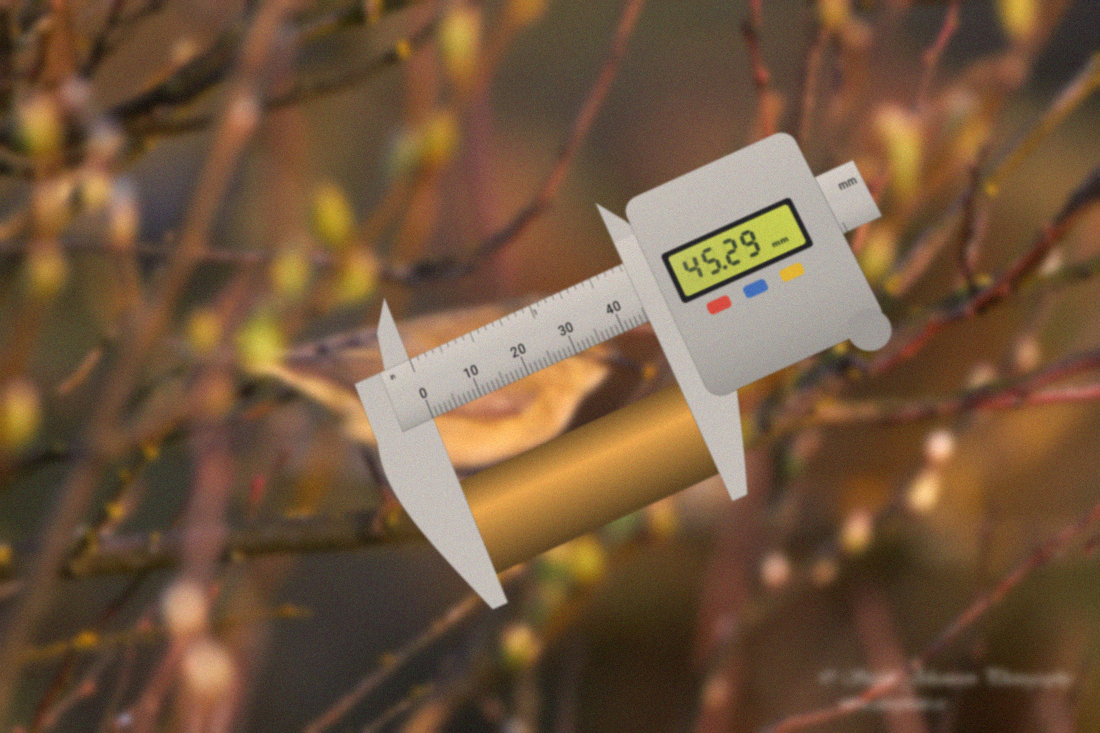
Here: 45.29 (mm)
